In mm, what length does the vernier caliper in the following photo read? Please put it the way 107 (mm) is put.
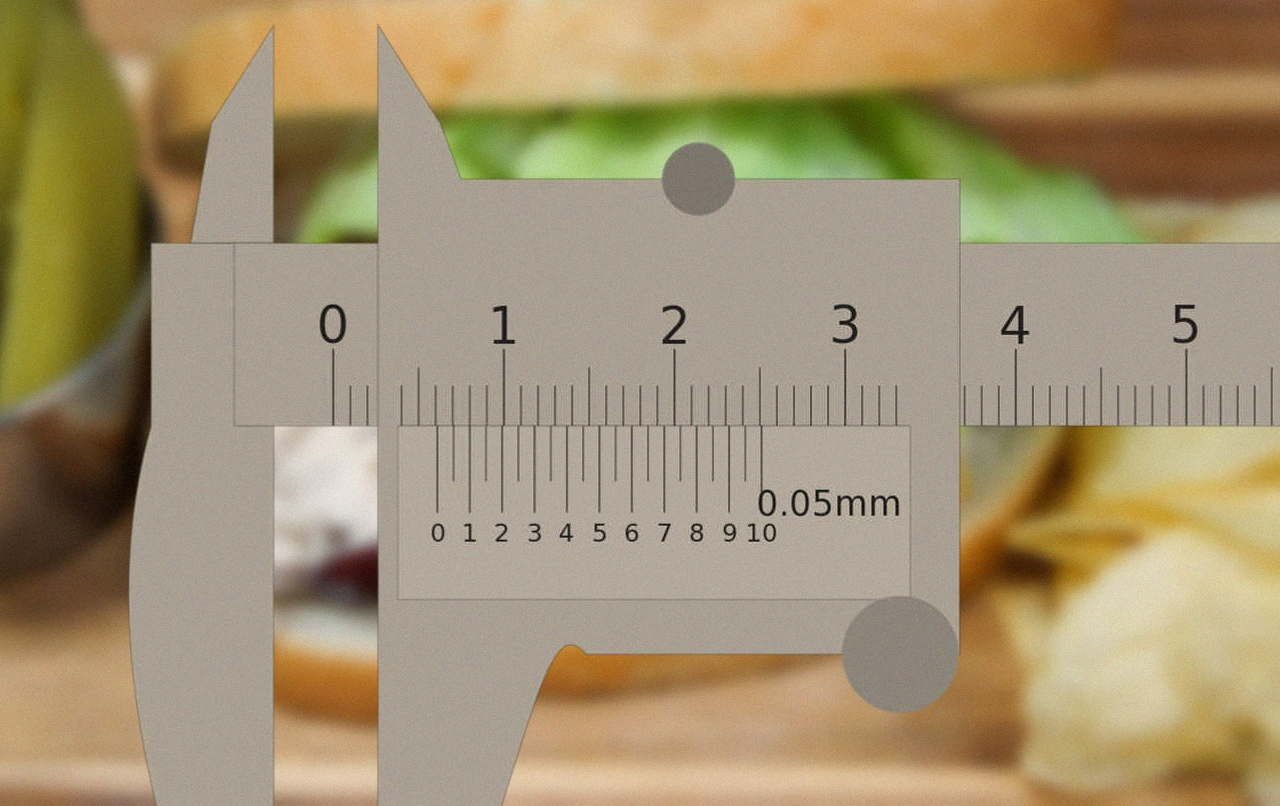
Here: 6.1 (mm)
